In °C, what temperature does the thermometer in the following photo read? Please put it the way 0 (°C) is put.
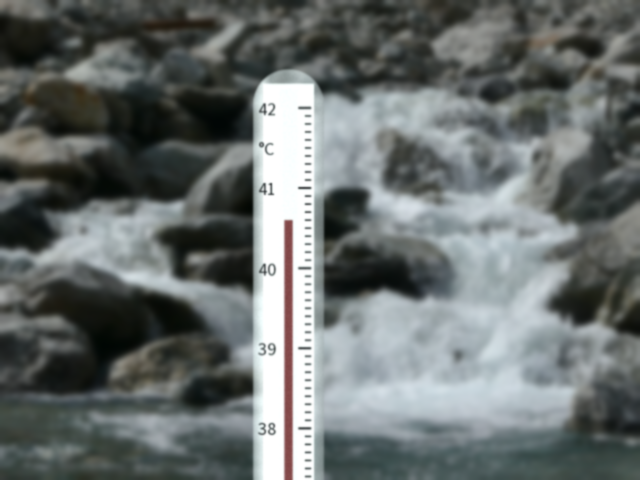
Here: 40.6 (°C)
